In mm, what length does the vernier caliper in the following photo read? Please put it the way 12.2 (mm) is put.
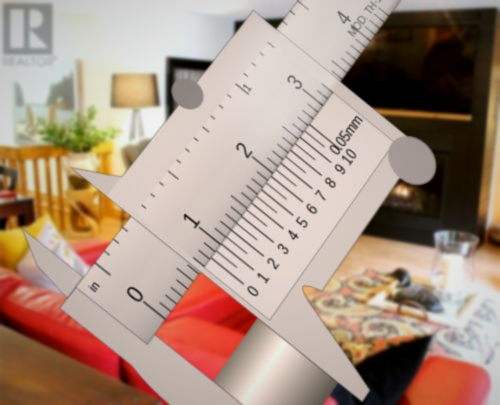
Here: 8.2 (mm)
